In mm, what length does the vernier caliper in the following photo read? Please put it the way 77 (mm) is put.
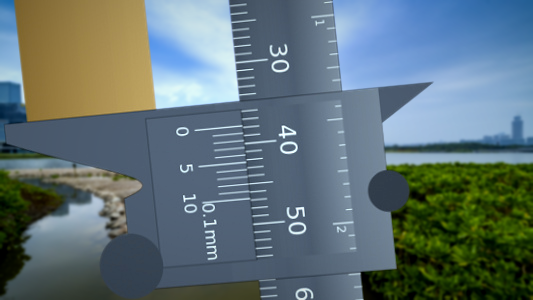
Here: 37.8 (mm)
